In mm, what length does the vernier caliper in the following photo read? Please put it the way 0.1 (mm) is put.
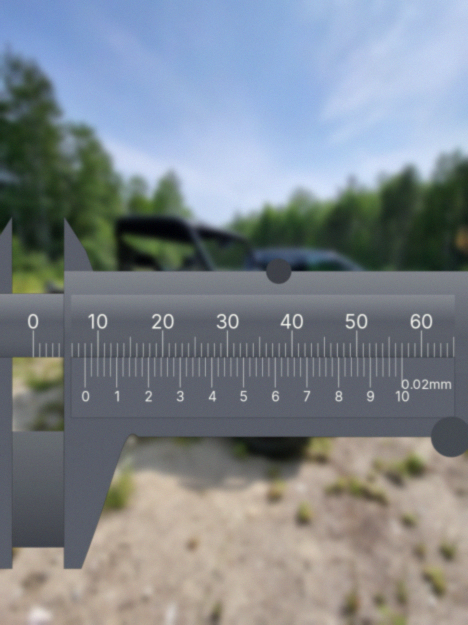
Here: 8.0 (mm)
